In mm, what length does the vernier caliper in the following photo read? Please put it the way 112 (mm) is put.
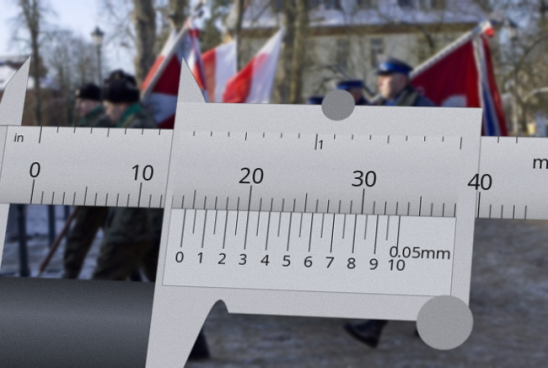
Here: 14.3 (mm)
